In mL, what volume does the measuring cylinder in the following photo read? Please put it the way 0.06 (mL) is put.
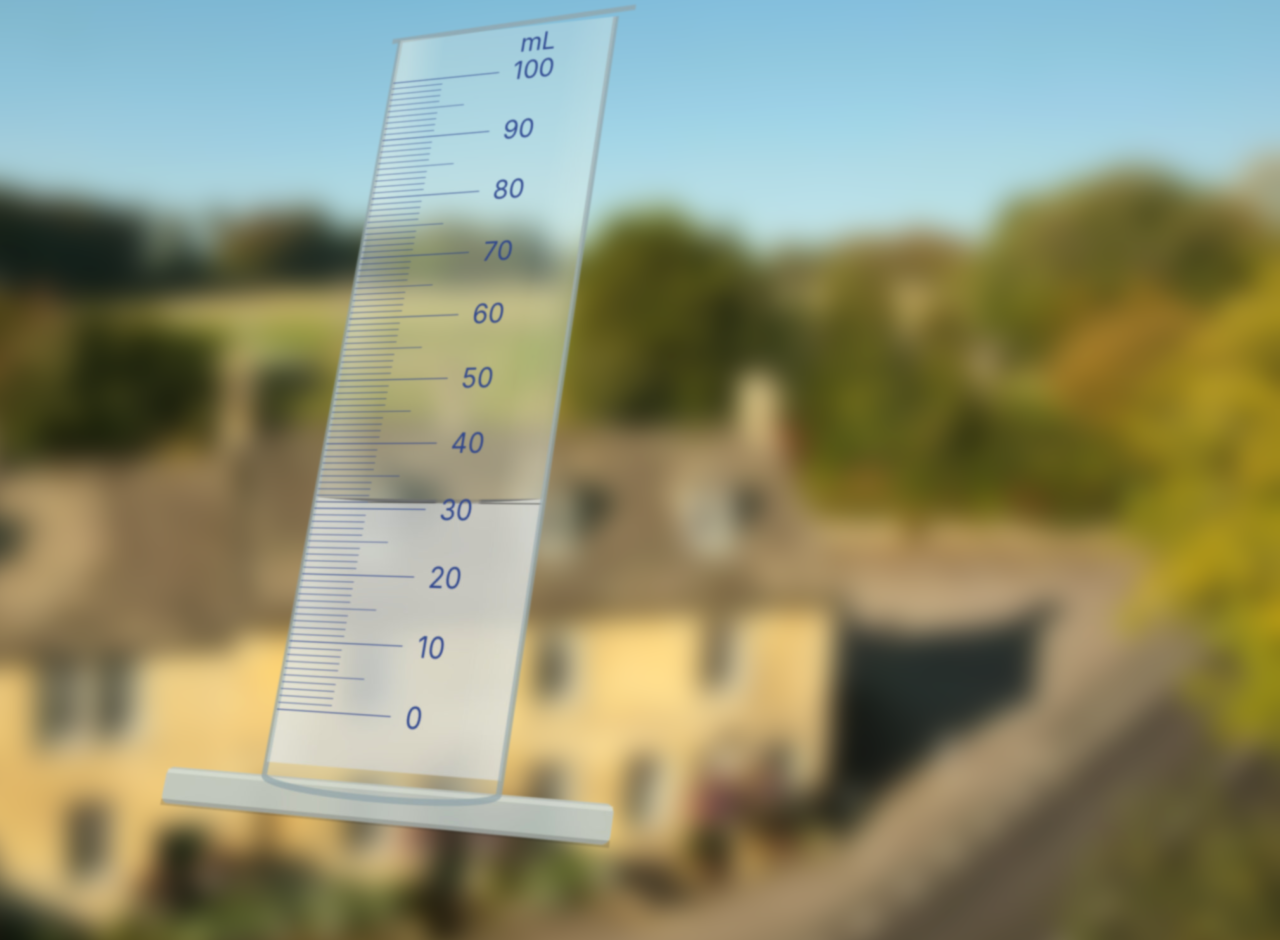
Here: 31 (mL)
